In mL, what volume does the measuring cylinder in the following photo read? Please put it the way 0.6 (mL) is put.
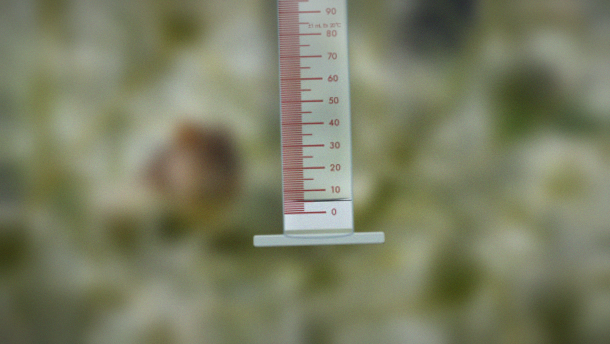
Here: 5 (mL)
